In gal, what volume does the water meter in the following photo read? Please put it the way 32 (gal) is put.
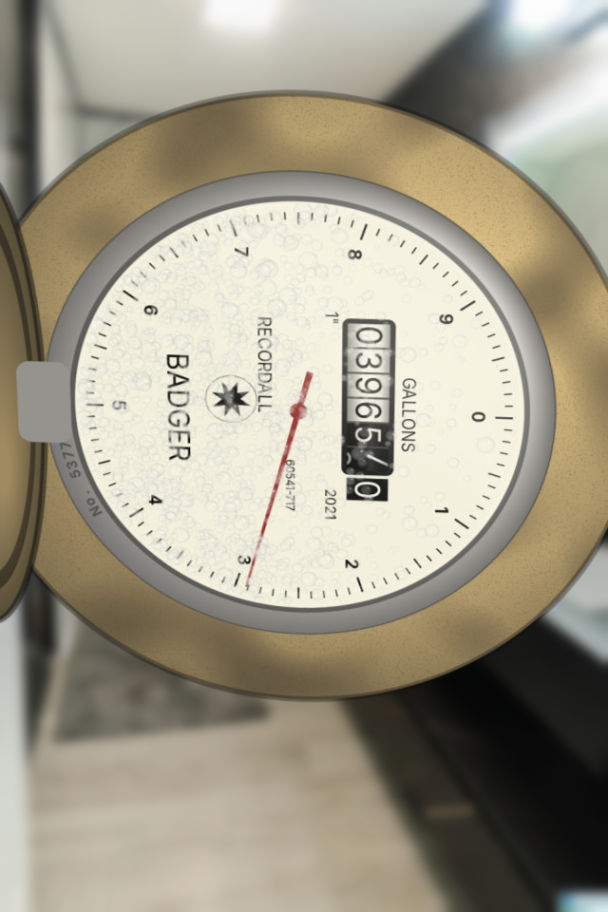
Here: 396572.9 (gal)
